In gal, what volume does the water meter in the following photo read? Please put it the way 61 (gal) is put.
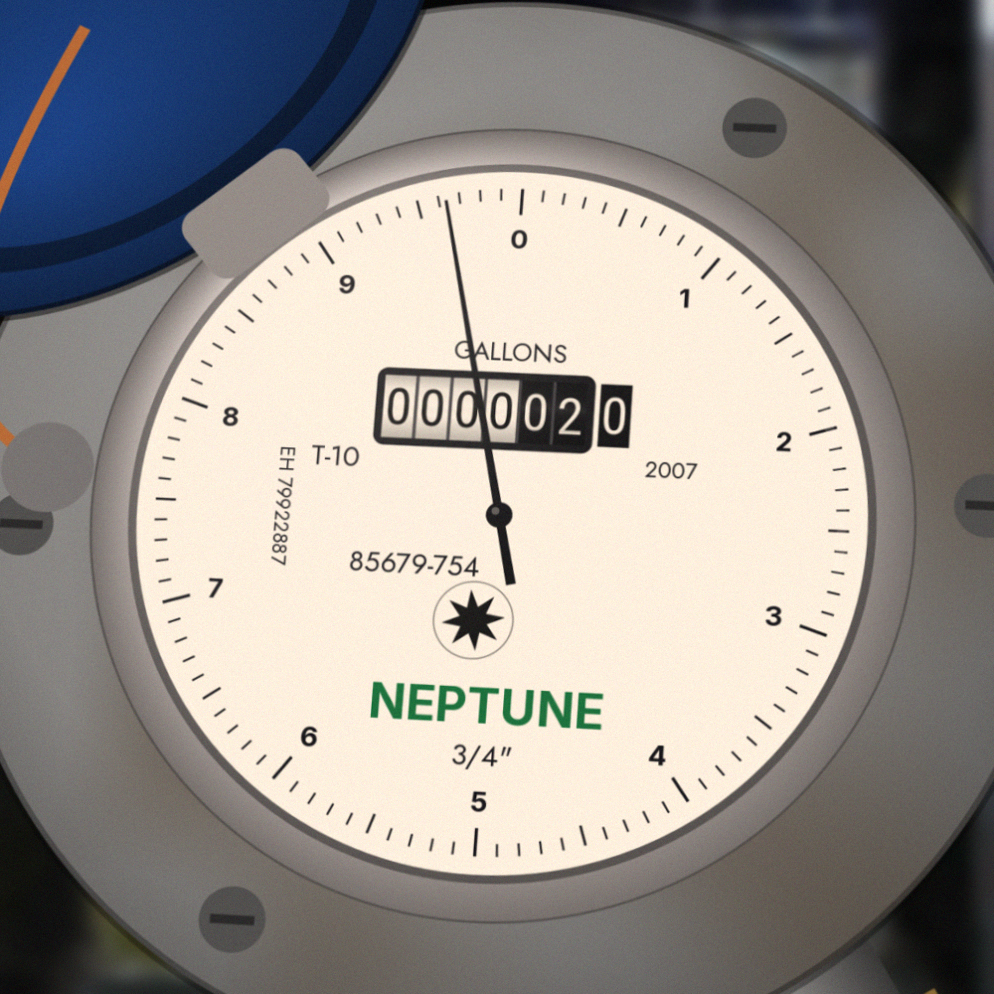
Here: 19.6 (gal)
